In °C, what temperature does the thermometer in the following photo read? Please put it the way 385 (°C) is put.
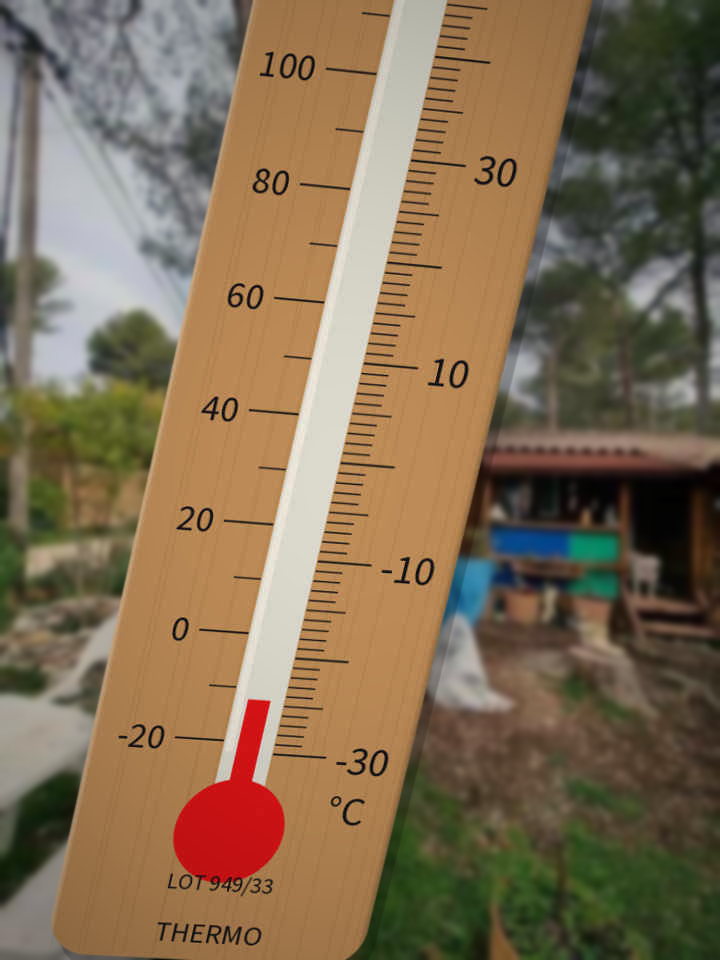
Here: -24.5 (°C)
